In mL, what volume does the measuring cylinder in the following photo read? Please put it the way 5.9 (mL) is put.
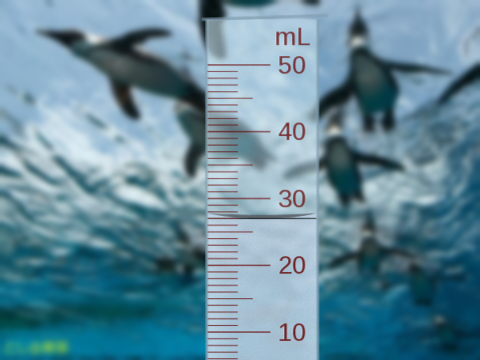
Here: 27 (mL)
